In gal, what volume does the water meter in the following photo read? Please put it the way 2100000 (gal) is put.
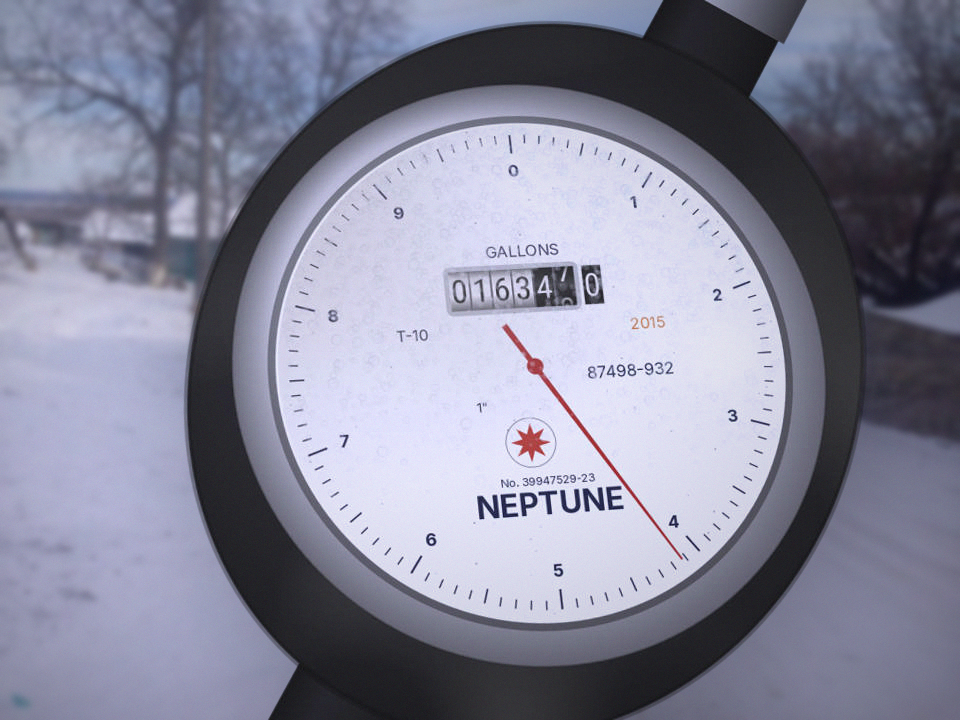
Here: 163474.1 (gal)
